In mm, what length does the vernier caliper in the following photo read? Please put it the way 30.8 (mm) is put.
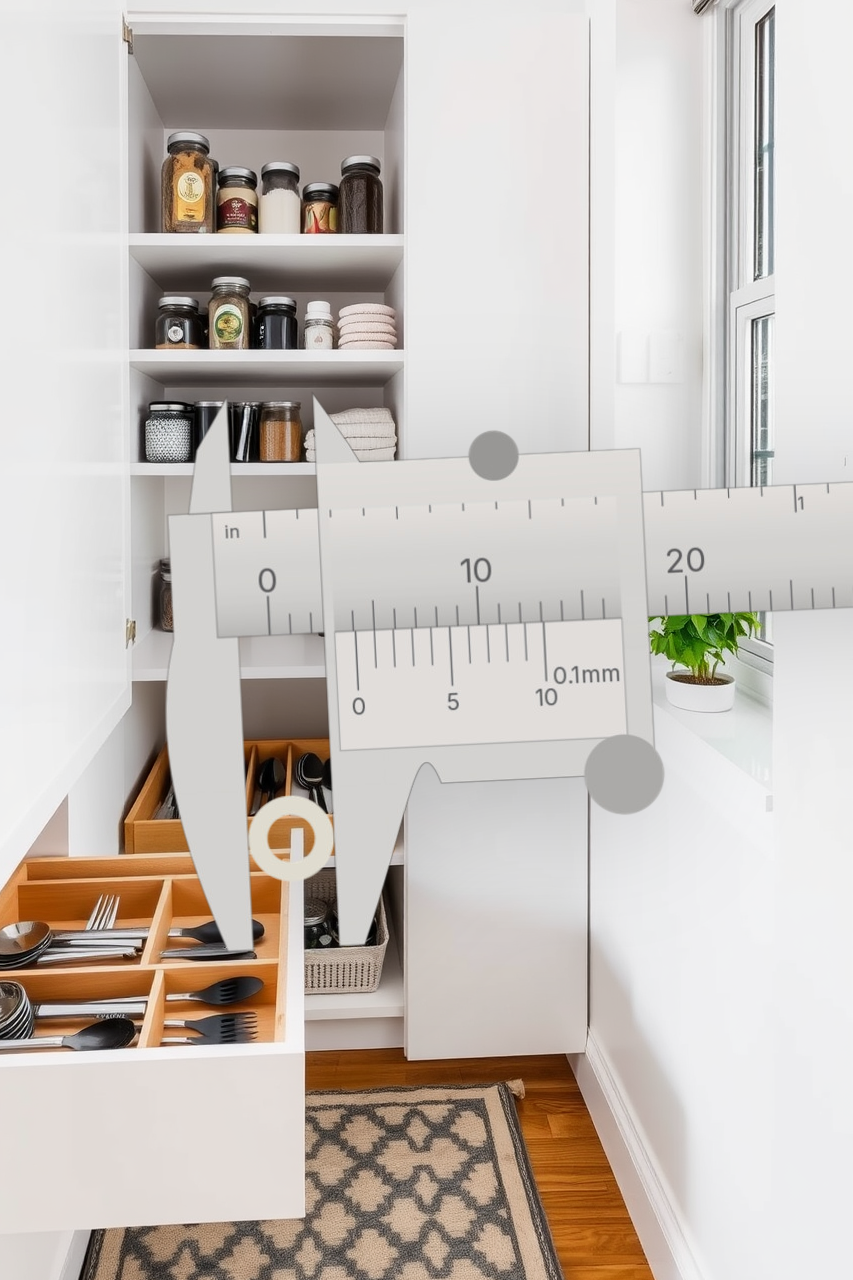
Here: 4.1 (mm)
